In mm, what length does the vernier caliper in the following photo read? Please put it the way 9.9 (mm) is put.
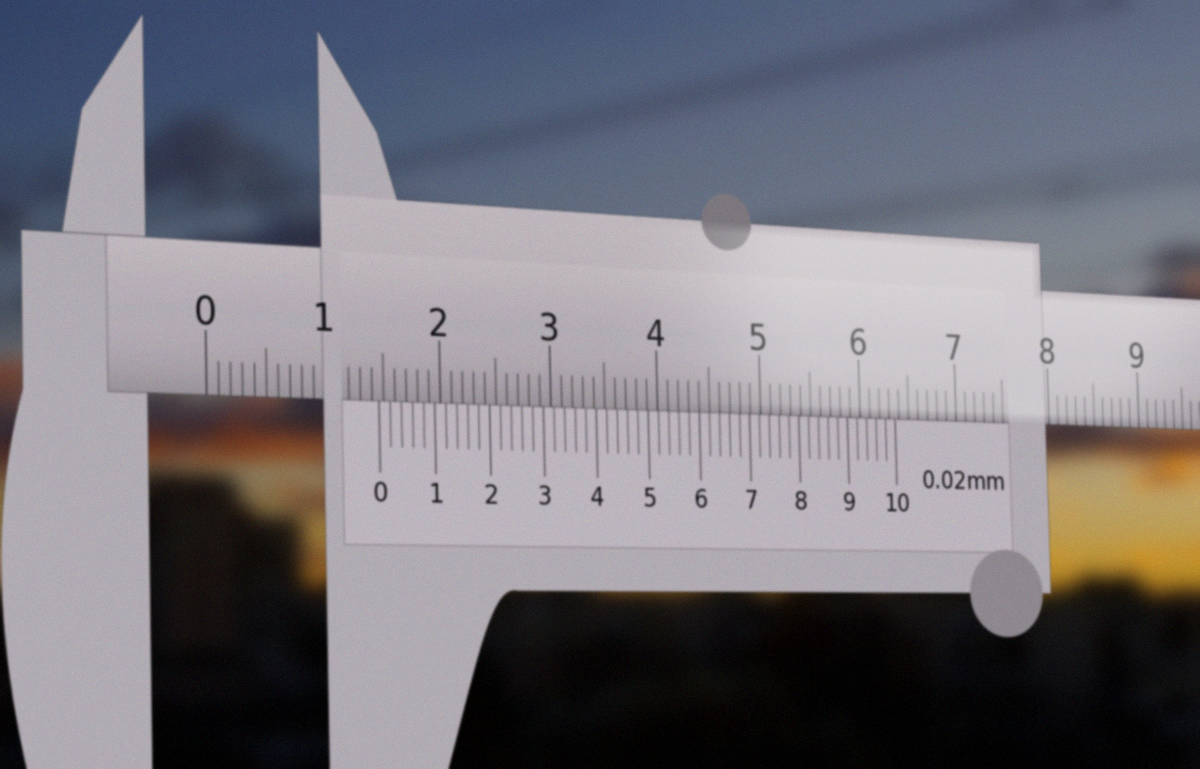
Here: 14.6 (mm)
